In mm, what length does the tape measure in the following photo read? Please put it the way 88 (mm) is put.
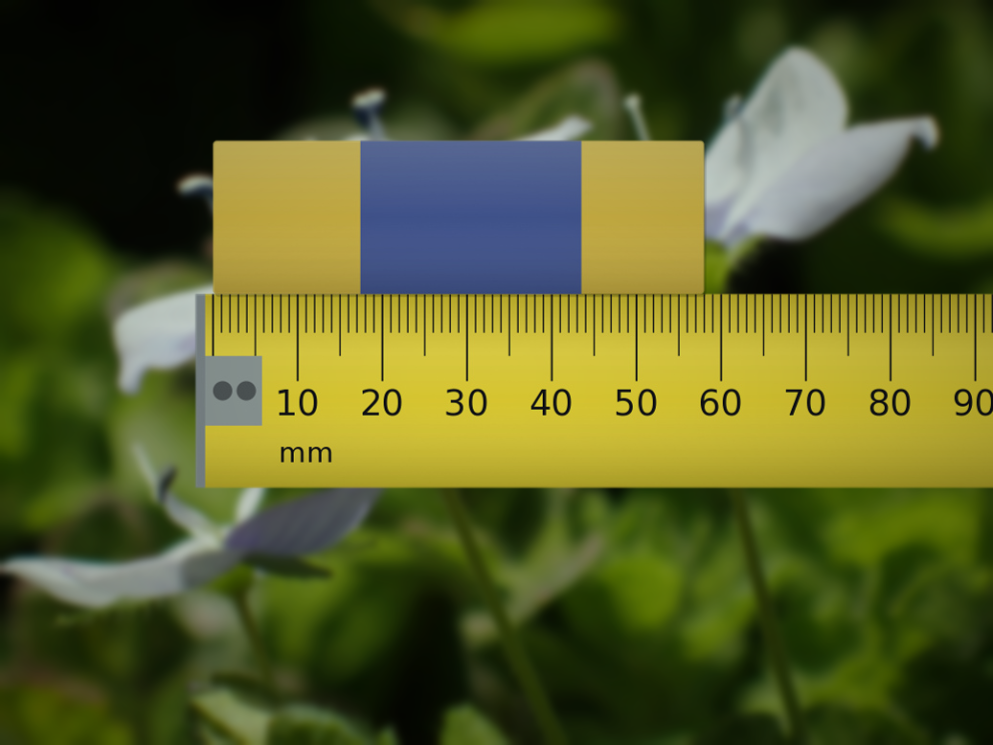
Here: 58 (mm)
